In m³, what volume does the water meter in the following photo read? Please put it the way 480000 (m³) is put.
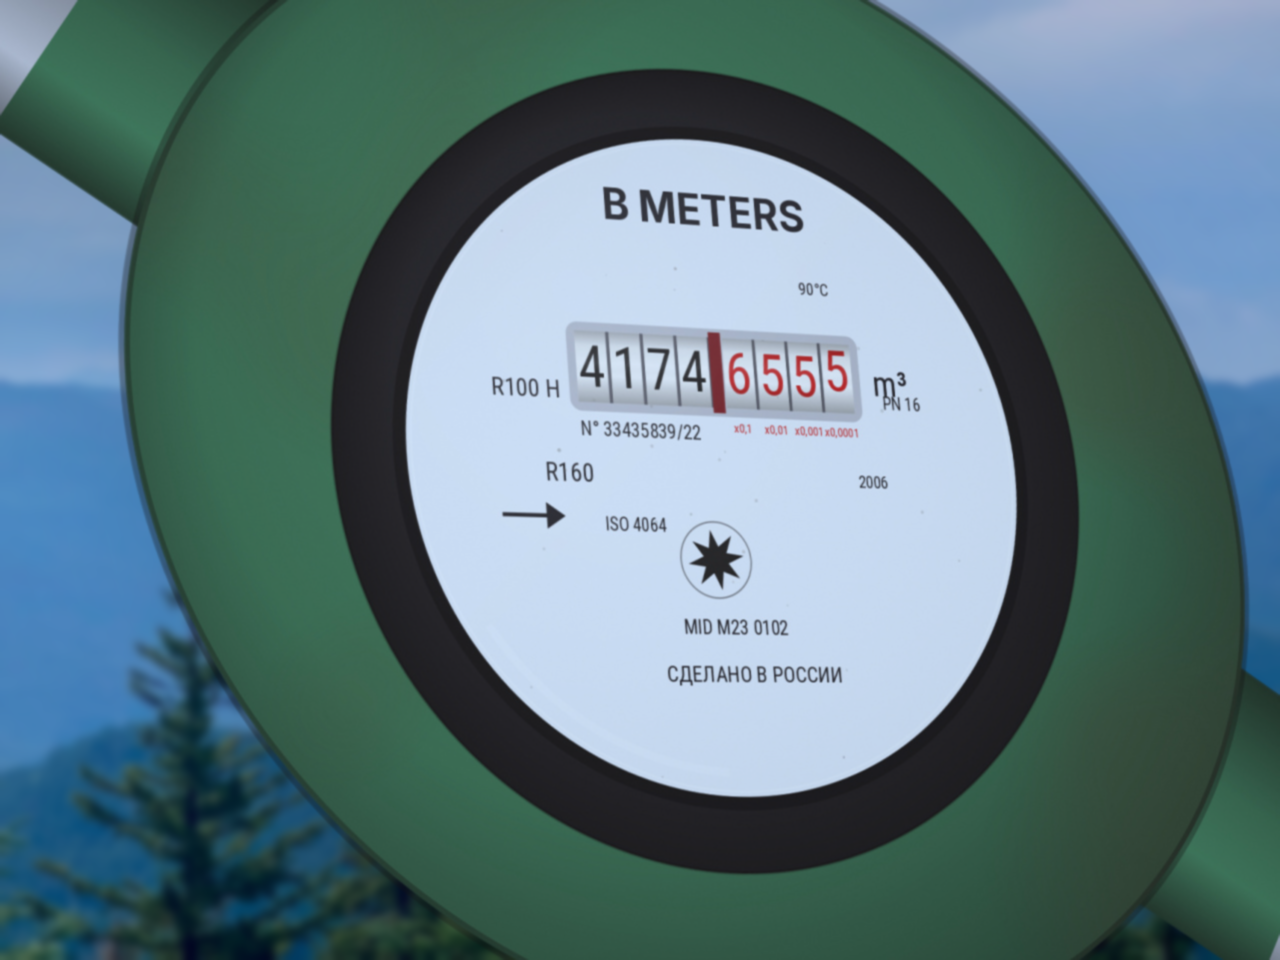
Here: 4174.6555 (m³)
